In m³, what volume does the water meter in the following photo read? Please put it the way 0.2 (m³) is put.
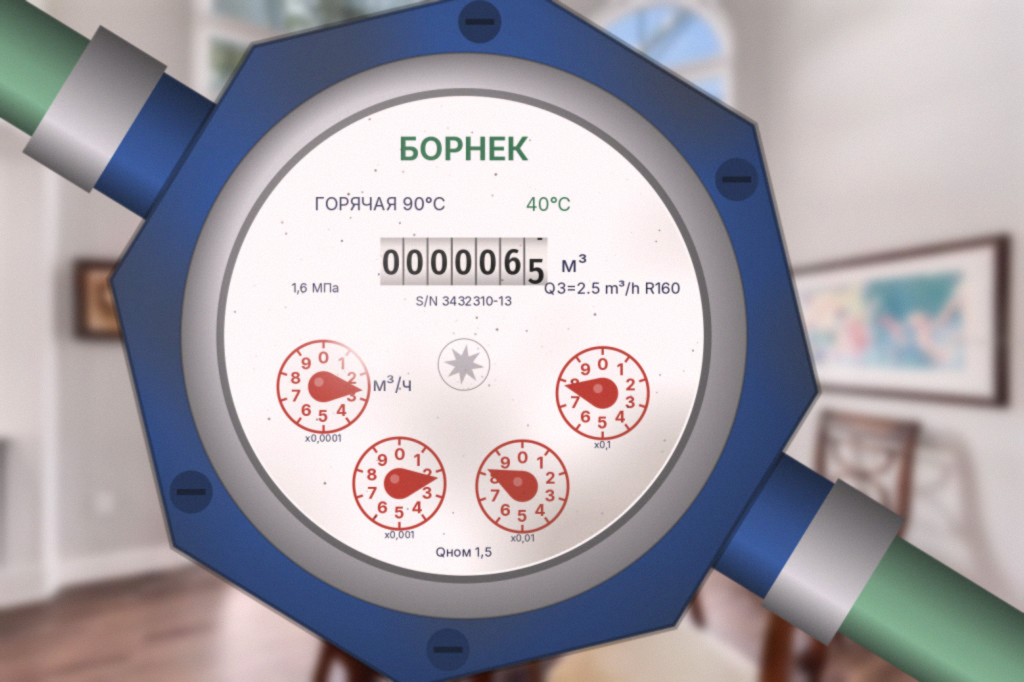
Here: 64.7822 (m³)
